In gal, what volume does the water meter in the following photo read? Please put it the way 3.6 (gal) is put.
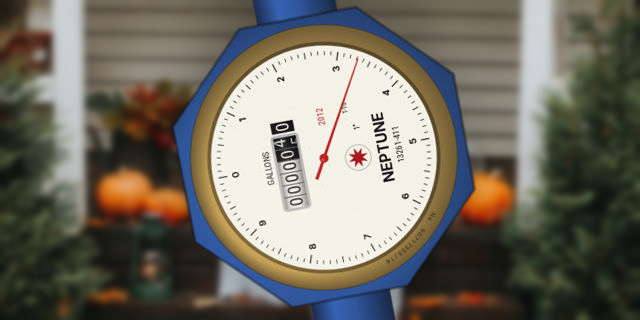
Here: 43.3 (gal)
